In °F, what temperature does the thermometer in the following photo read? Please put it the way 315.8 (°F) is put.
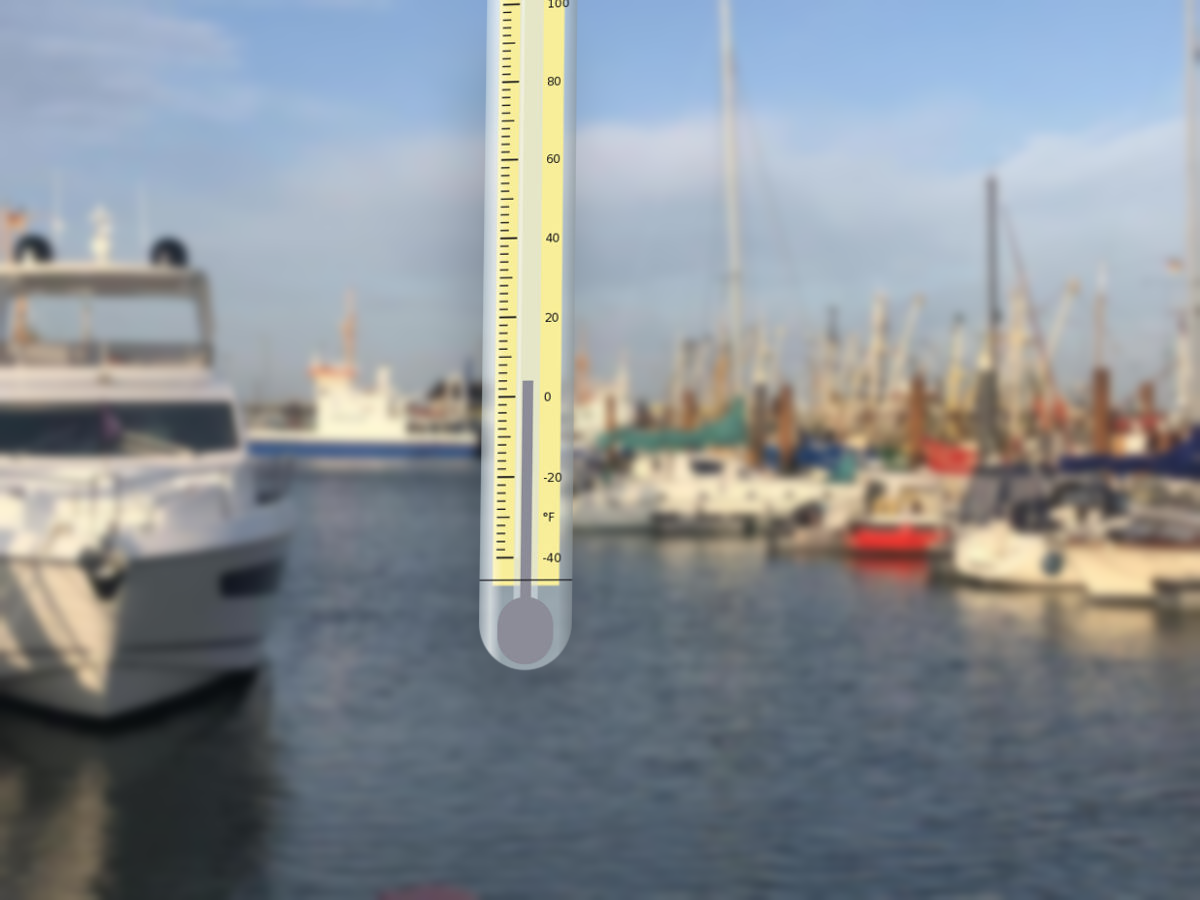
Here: 4 (°F)
